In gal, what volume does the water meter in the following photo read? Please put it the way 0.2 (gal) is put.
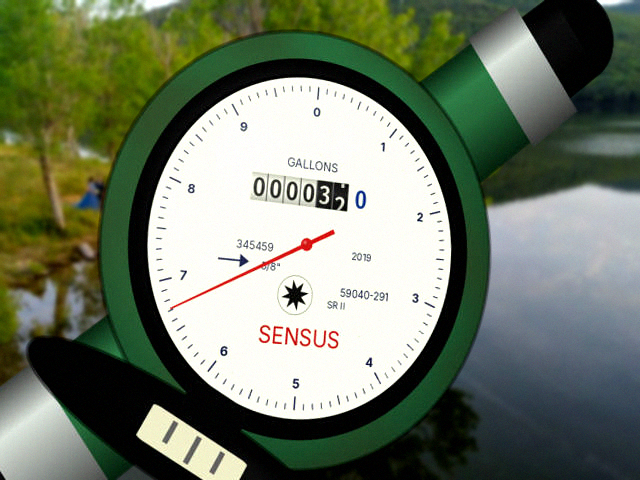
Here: 316.7 (gal)
